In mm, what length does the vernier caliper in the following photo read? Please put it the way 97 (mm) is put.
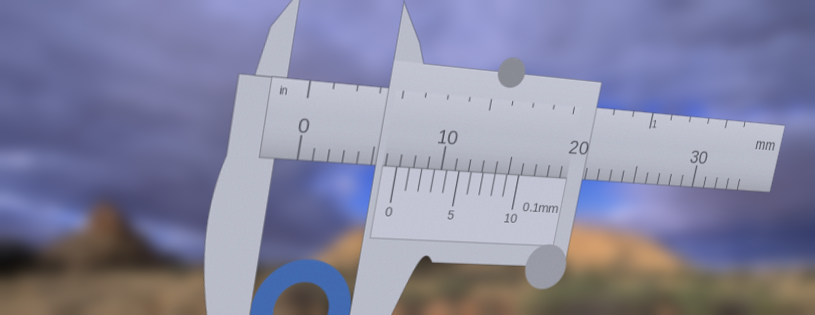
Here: 6.8 (mm)
